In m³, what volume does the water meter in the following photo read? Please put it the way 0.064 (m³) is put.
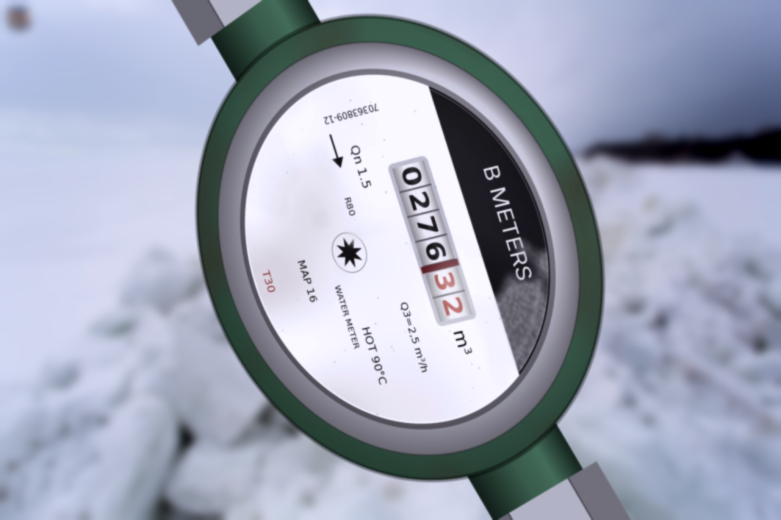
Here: 276.32 (m³)
